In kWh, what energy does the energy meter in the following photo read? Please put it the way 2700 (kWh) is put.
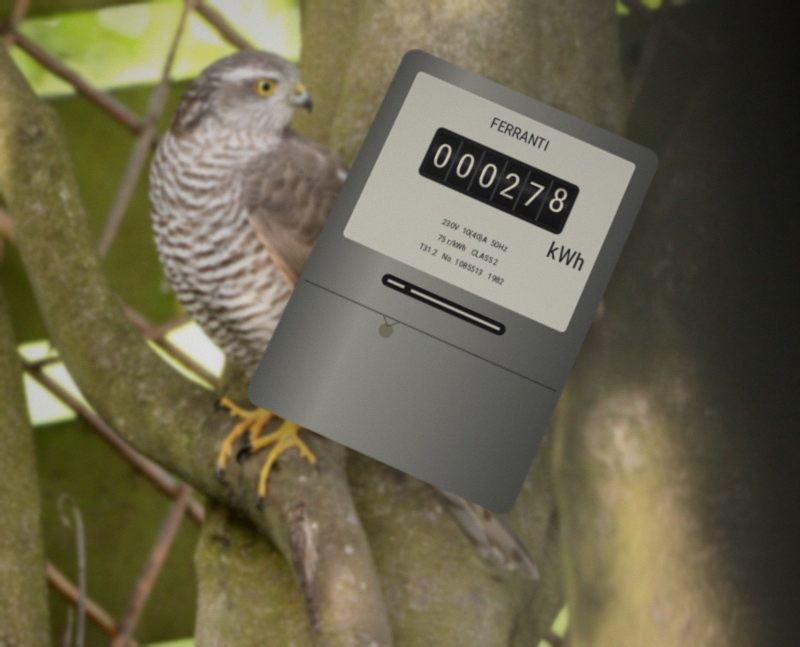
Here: 278 (kWh)
